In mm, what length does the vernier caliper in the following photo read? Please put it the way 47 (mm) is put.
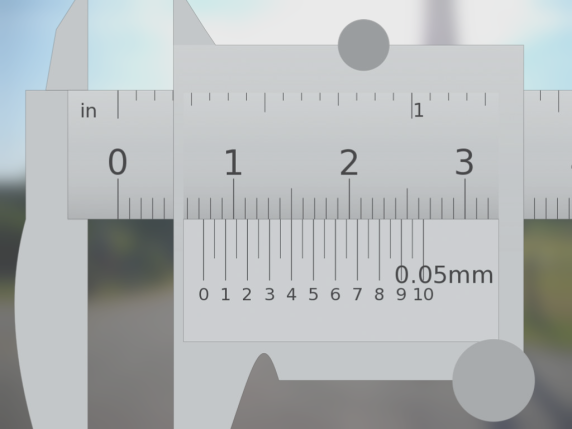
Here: 7.4 (mm)
